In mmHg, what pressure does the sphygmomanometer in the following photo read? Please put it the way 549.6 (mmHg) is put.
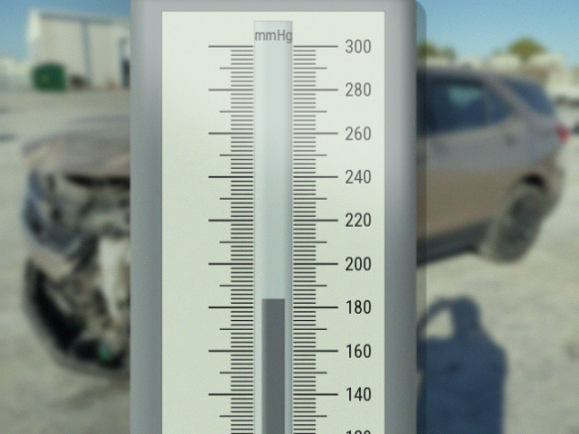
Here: 184 (mmHg)
